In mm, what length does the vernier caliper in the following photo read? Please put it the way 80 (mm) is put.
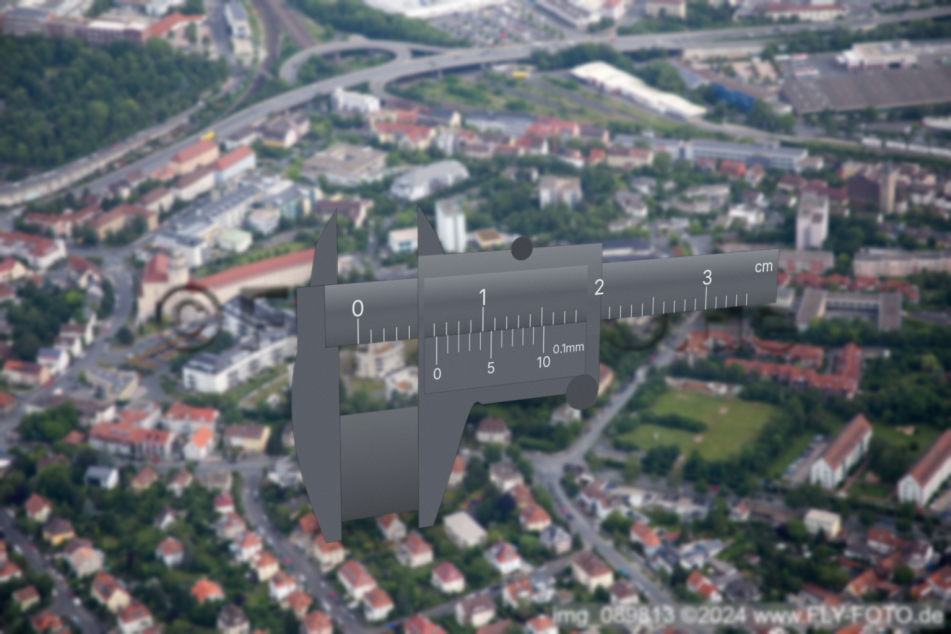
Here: 6.2 (mm)
